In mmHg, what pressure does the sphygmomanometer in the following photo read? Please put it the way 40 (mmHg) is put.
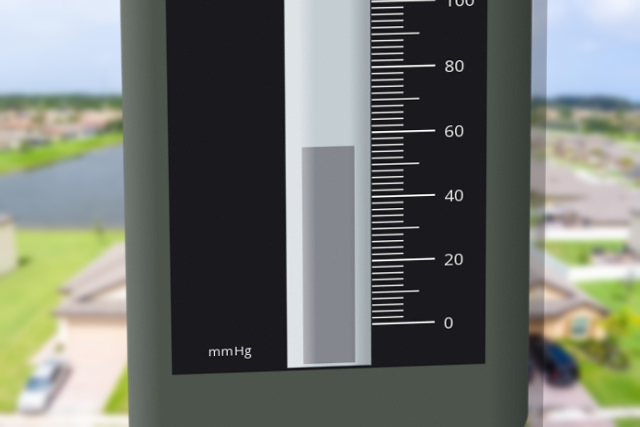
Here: 56 (mmHg)
